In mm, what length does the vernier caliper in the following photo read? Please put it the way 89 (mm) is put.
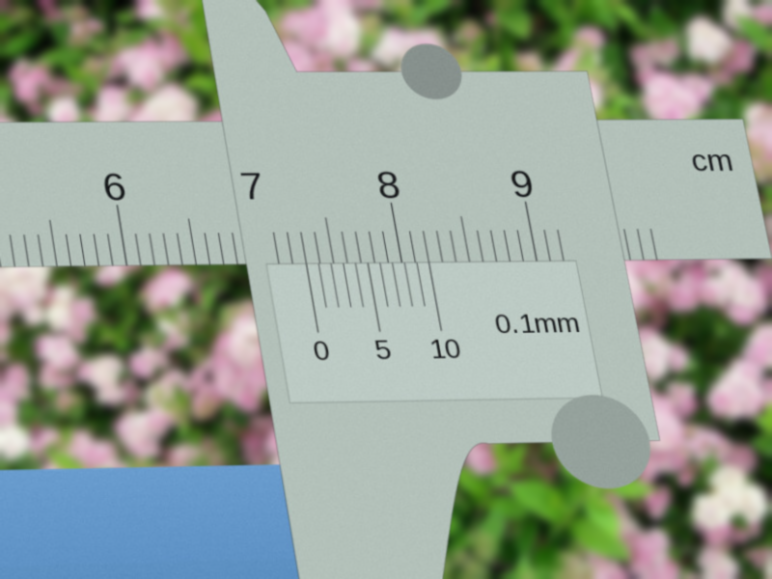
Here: 73.0 (mm)
